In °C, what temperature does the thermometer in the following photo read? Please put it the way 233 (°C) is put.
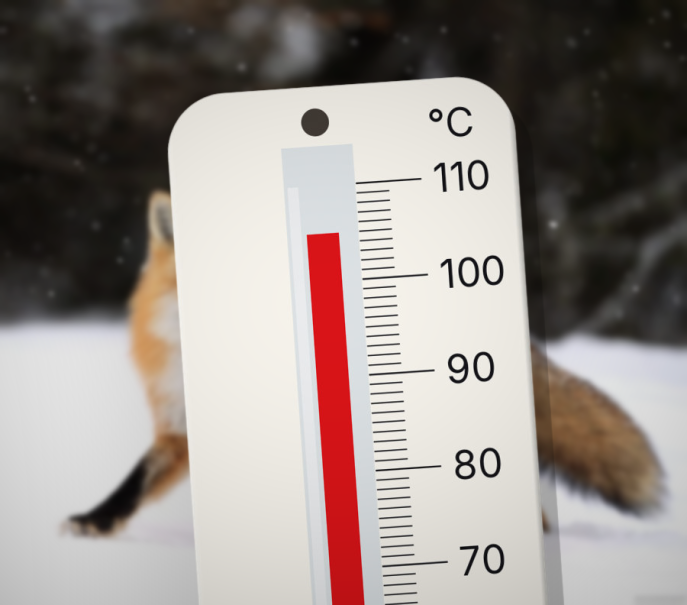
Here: 105 (°C)
